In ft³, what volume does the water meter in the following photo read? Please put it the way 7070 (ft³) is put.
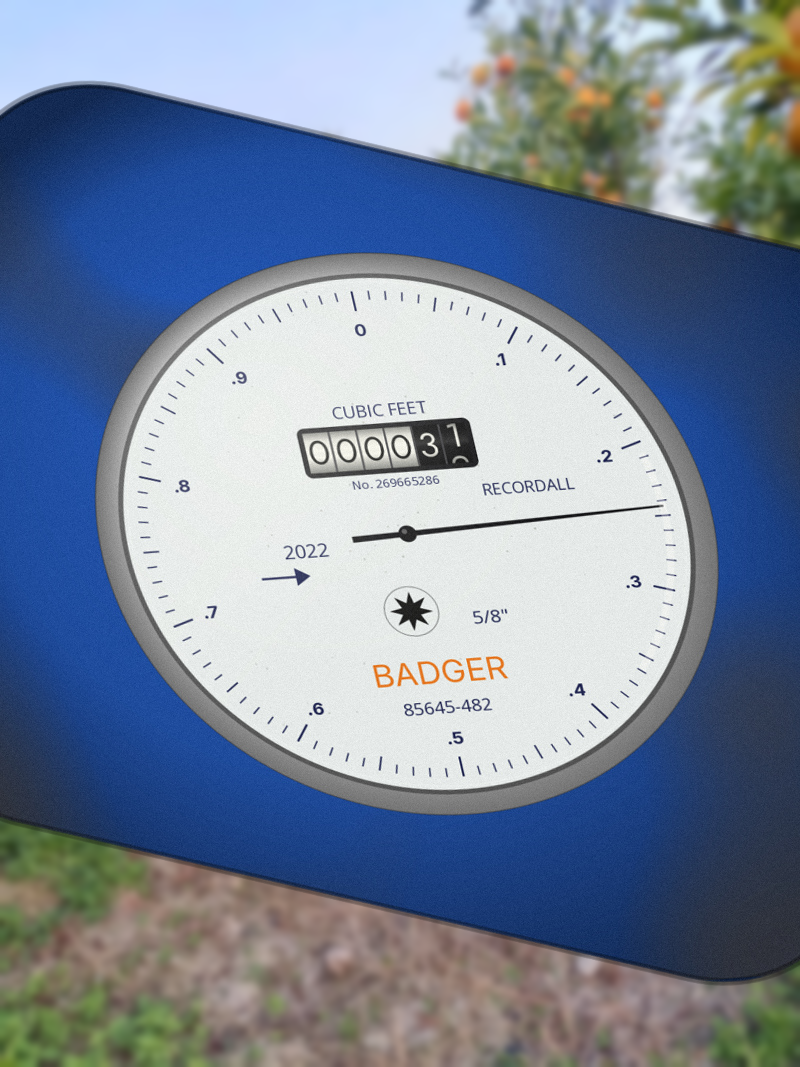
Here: 31.24 (ft³)
